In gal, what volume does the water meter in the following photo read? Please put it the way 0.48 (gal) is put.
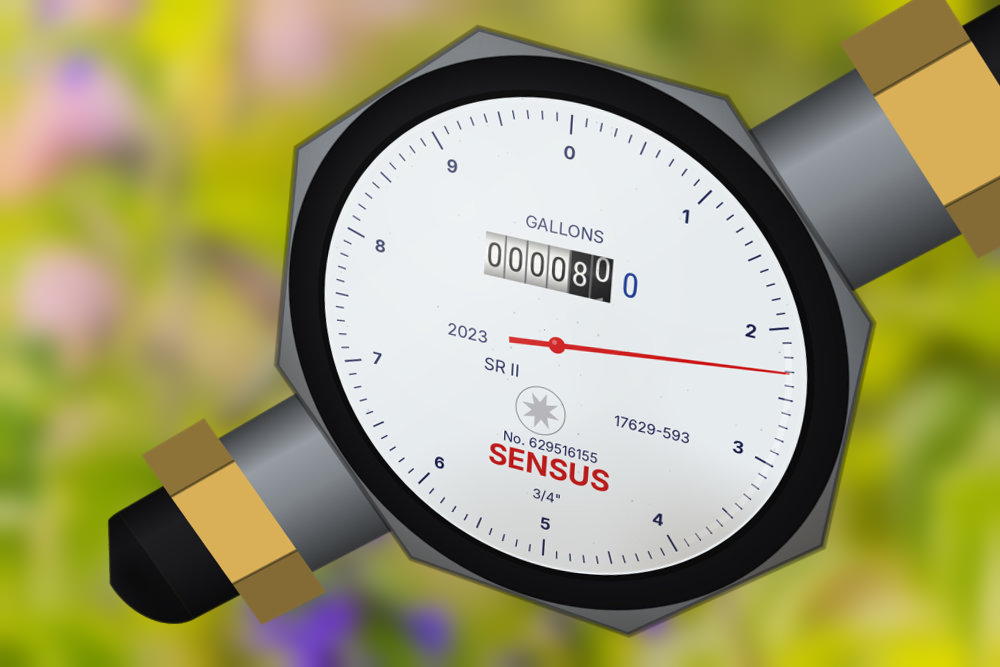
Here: 802.3 (gal)
